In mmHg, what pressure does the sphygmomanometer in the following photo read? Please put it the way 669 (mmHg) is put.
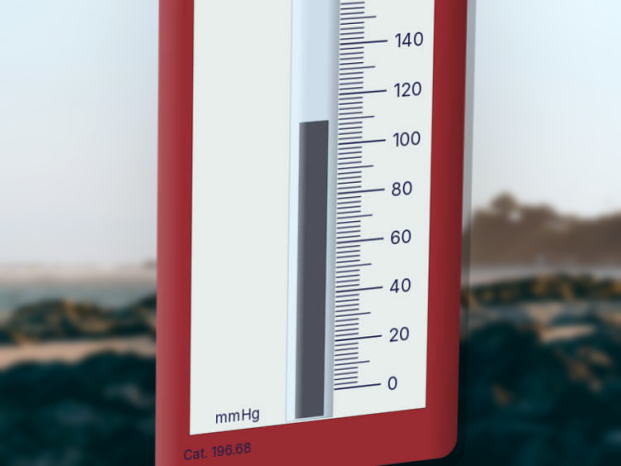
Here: 110 (mmHg)
